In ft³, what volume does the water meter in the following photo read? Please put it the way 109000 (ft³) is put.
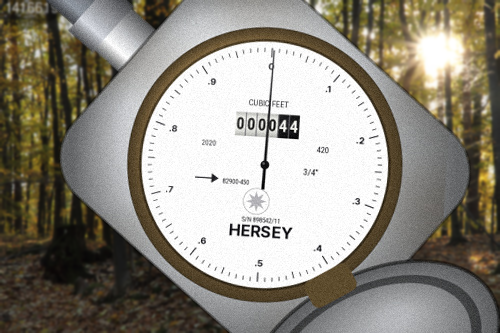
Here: 44.00 (ft³)
